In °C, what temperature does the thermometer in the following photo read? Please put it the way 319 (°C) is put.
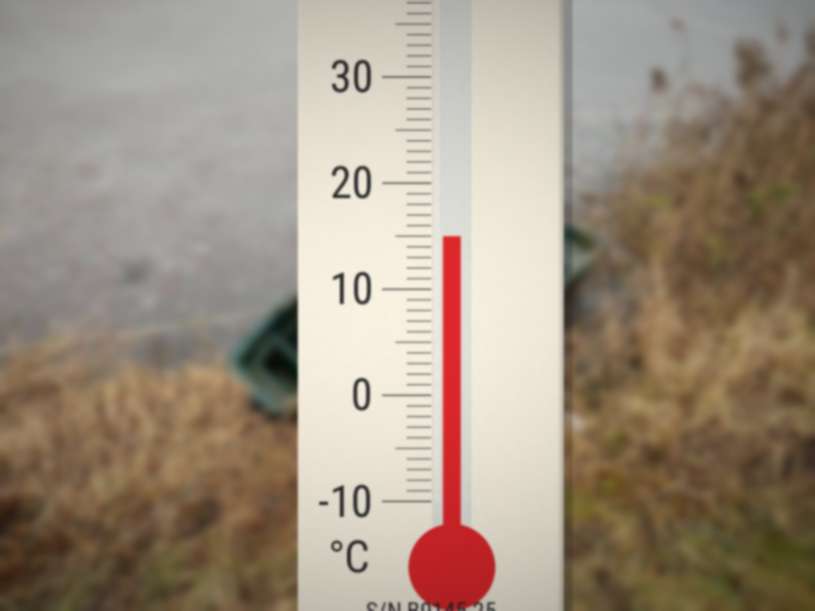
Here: 15 (°C)
